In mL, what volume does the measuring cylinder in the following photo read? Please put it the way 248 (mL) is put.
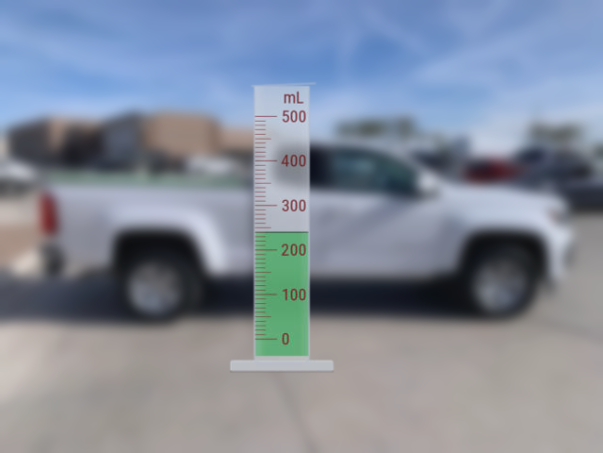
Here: 240 (mL)
